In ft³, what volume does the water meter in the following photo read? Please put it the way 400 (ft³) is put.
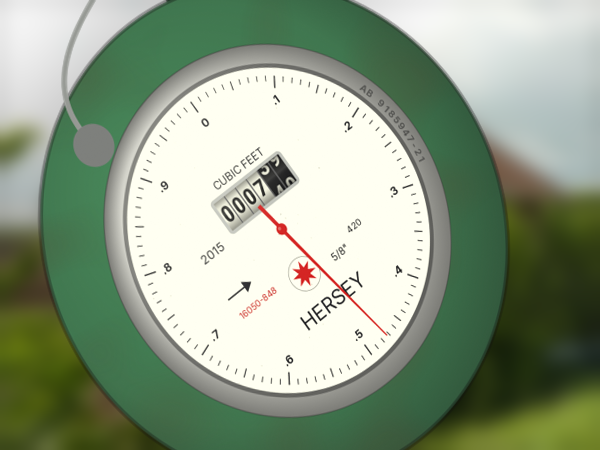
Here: 739.47 (ft³)
